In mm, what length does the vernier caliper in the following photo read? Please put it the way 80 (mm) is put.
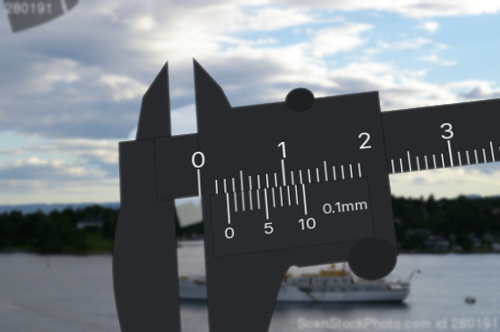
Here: 3.2 (mm)
